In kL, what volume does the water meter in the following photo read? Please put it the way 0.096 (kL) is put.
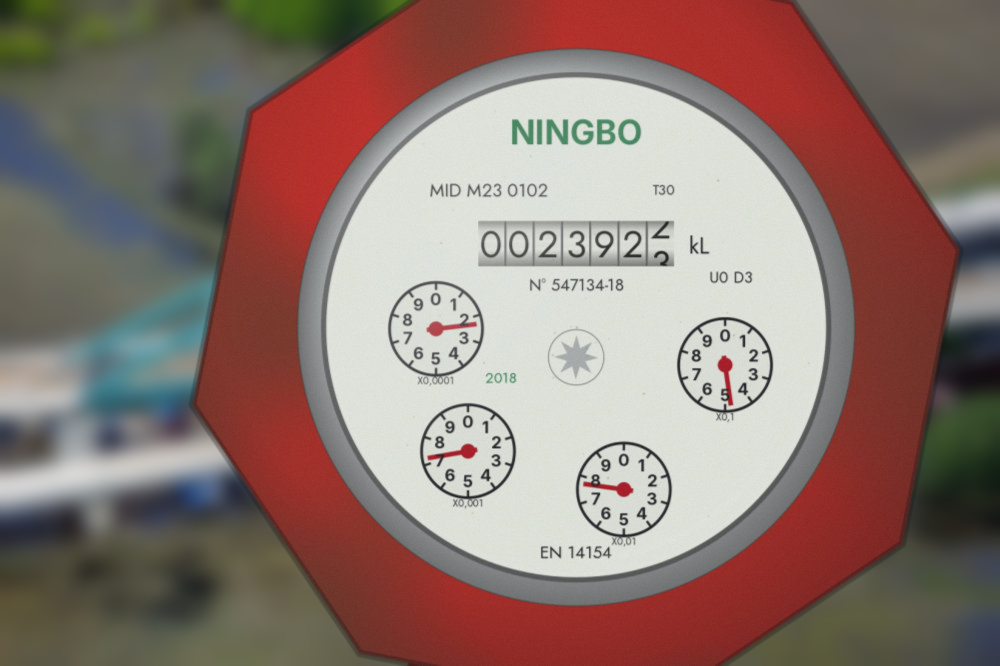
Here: 23922.4772 (kL)
